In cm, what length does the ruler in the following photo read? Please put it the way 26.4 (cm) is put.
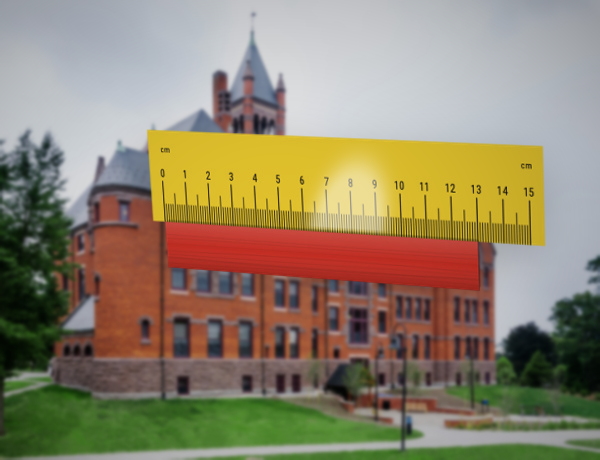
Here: 13 (cm)
